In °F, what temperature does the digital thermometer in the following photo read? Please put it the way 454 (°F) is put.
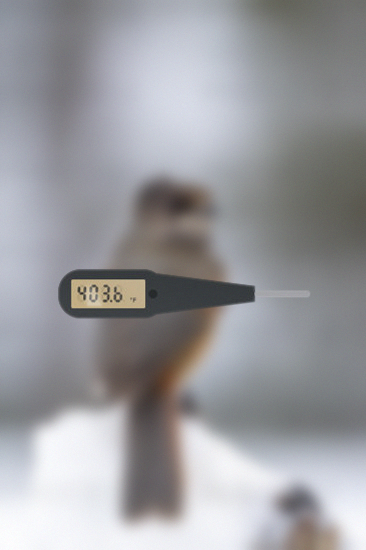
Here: 403.6 (°F)
